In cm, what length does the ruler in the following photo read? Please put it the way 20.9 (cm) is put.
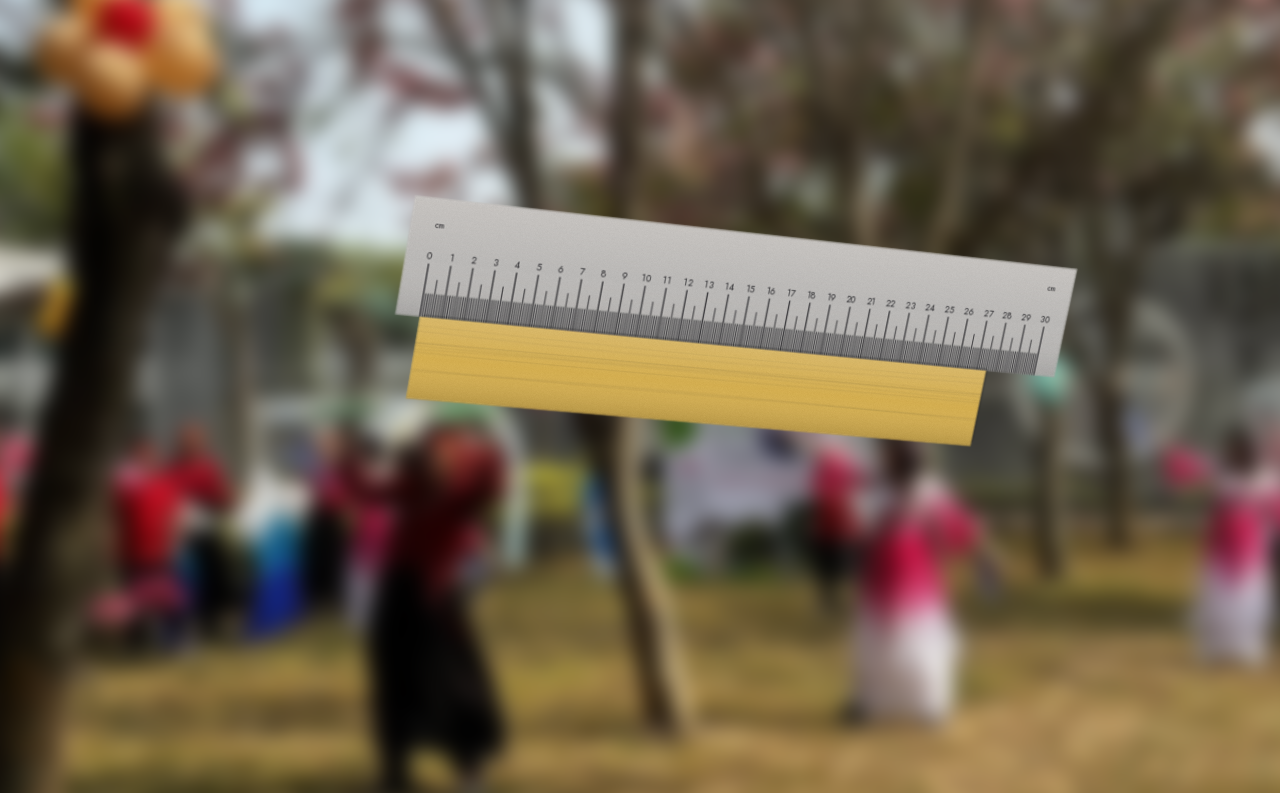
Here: 27.5 (cm)
